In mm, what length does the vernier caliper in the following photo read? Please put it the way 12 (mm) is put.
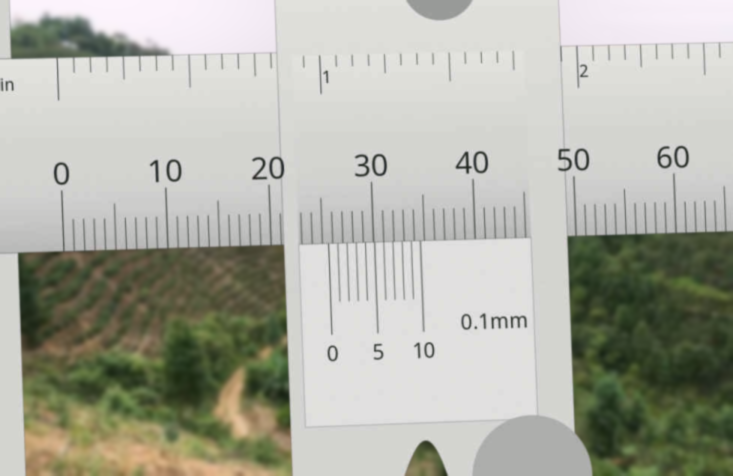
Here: 25.6 (mm)
